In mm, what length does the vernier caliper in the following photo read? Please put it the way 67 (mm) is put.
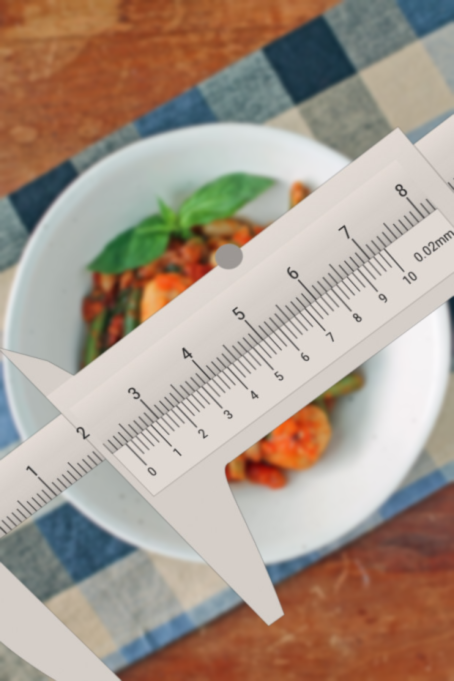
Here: 23.6 (mm)
